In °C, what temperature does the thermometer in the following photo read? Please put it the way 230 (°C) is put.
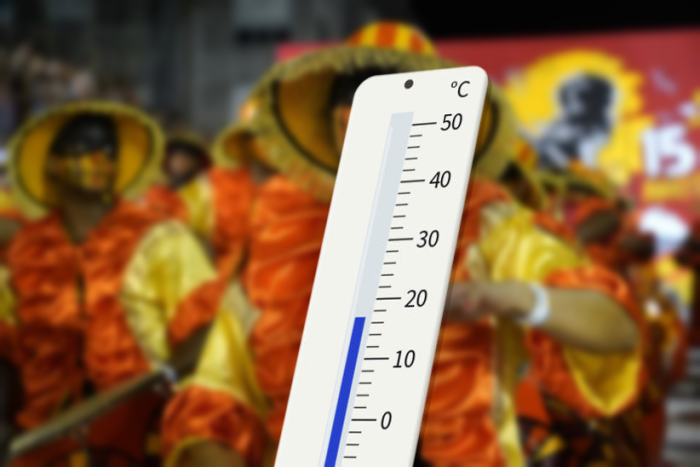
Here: 17 (°C)
